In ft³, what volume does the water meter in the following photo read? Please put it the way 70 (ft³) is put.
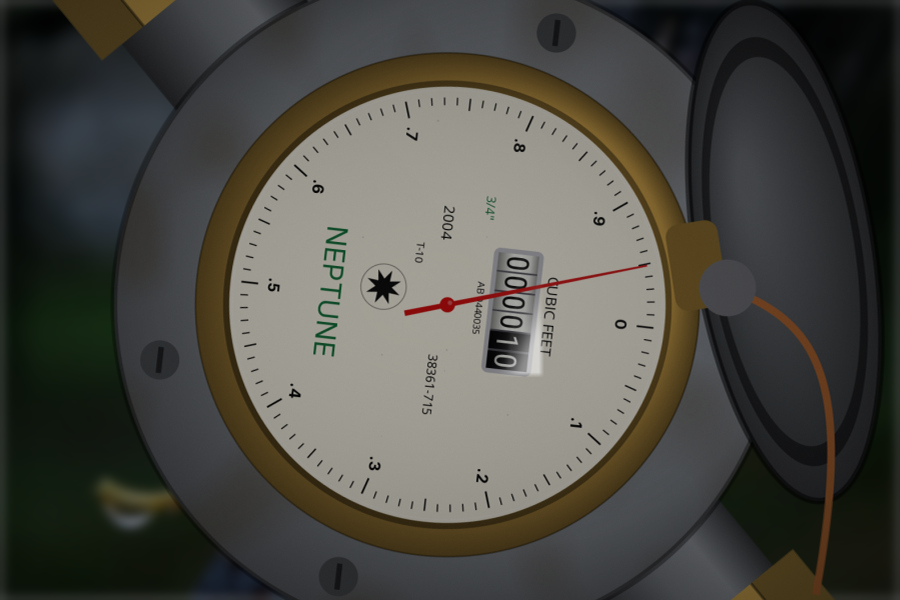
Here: 9.95 (ft³)
